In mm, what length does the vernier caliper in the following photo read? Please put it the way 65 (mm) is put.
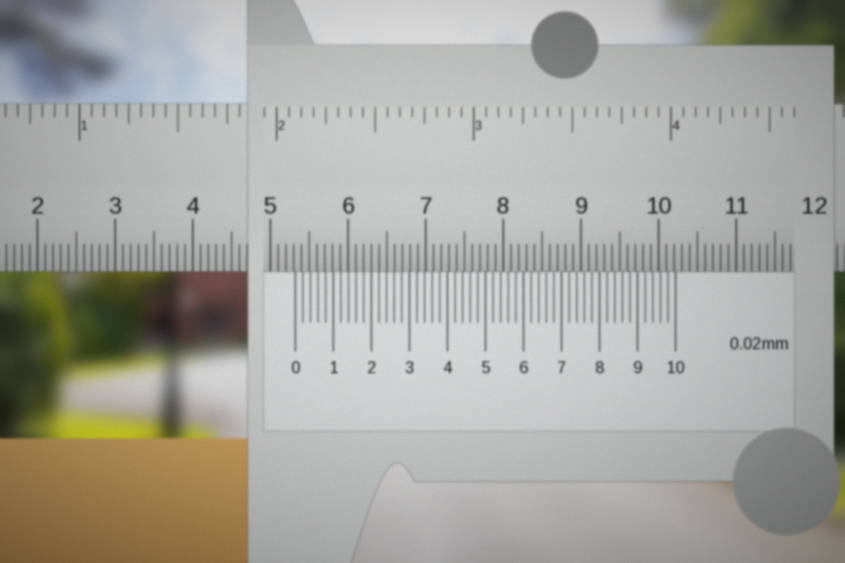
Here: 53.2 (mm)
